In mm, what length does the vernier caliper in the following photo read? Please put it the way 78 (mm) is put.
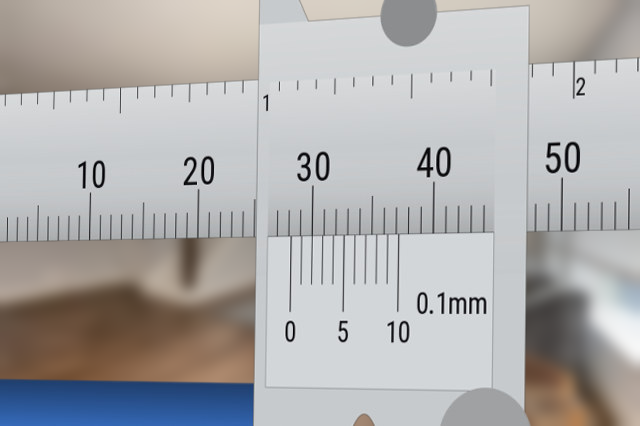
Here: 28.2 (mm)
